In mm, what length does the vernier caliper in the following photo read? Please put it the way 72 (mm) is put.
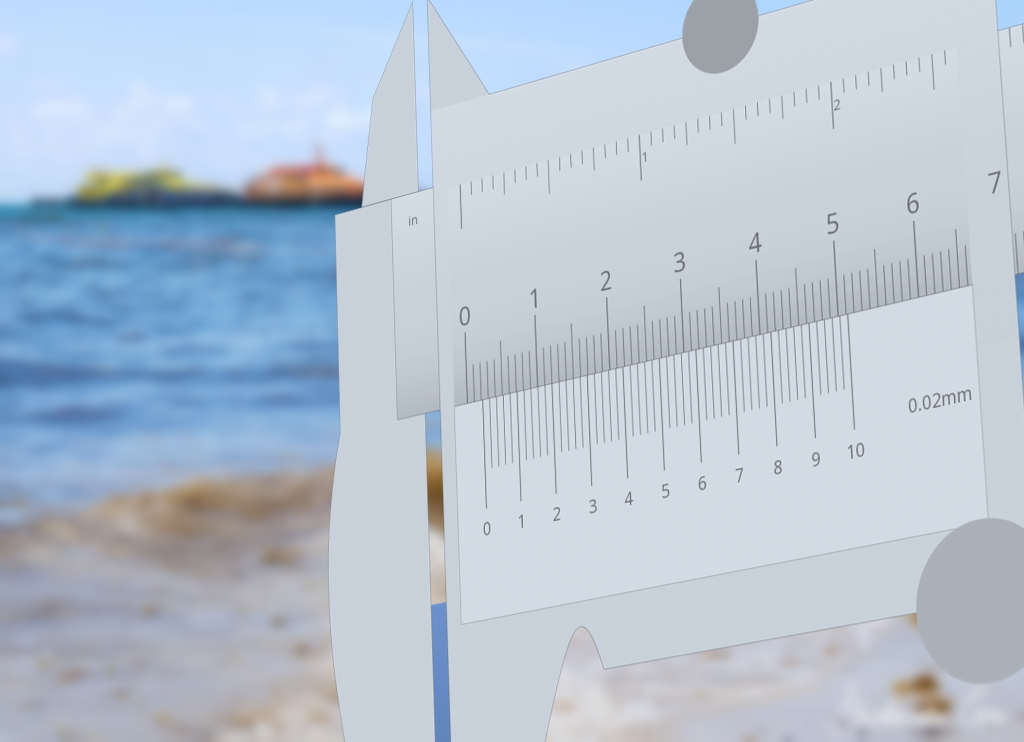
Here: 2.2 (mm)
